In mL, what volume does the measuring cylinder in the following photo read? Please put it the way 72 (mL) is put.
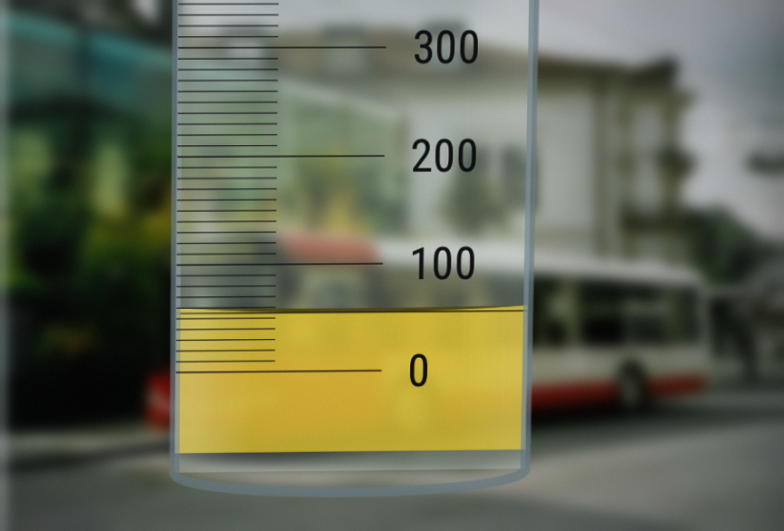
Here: 55 (mL)
